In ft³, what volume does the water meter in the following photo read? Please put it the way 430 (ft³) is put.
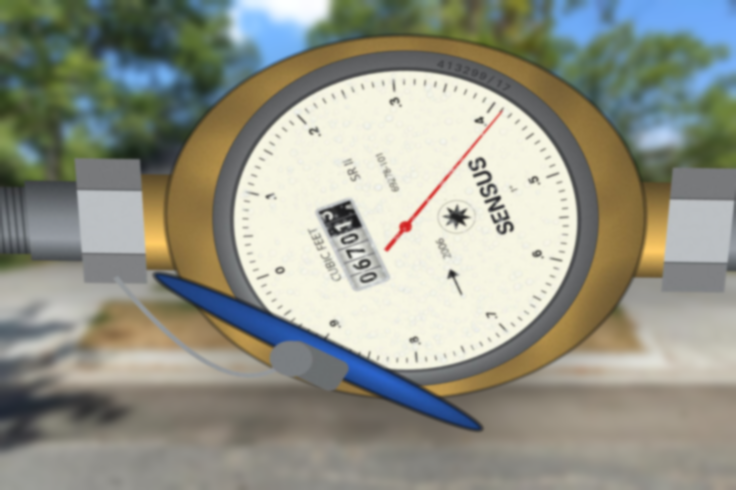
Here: 67013.41 (ft³)
